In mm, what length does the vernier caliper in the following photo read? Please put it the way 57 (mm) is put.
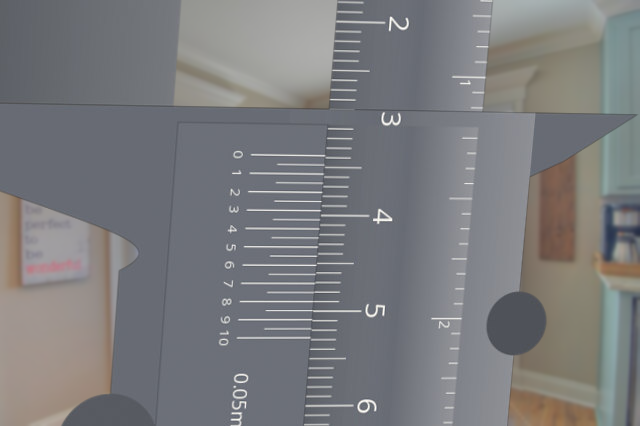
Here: 33.8 (mm)
